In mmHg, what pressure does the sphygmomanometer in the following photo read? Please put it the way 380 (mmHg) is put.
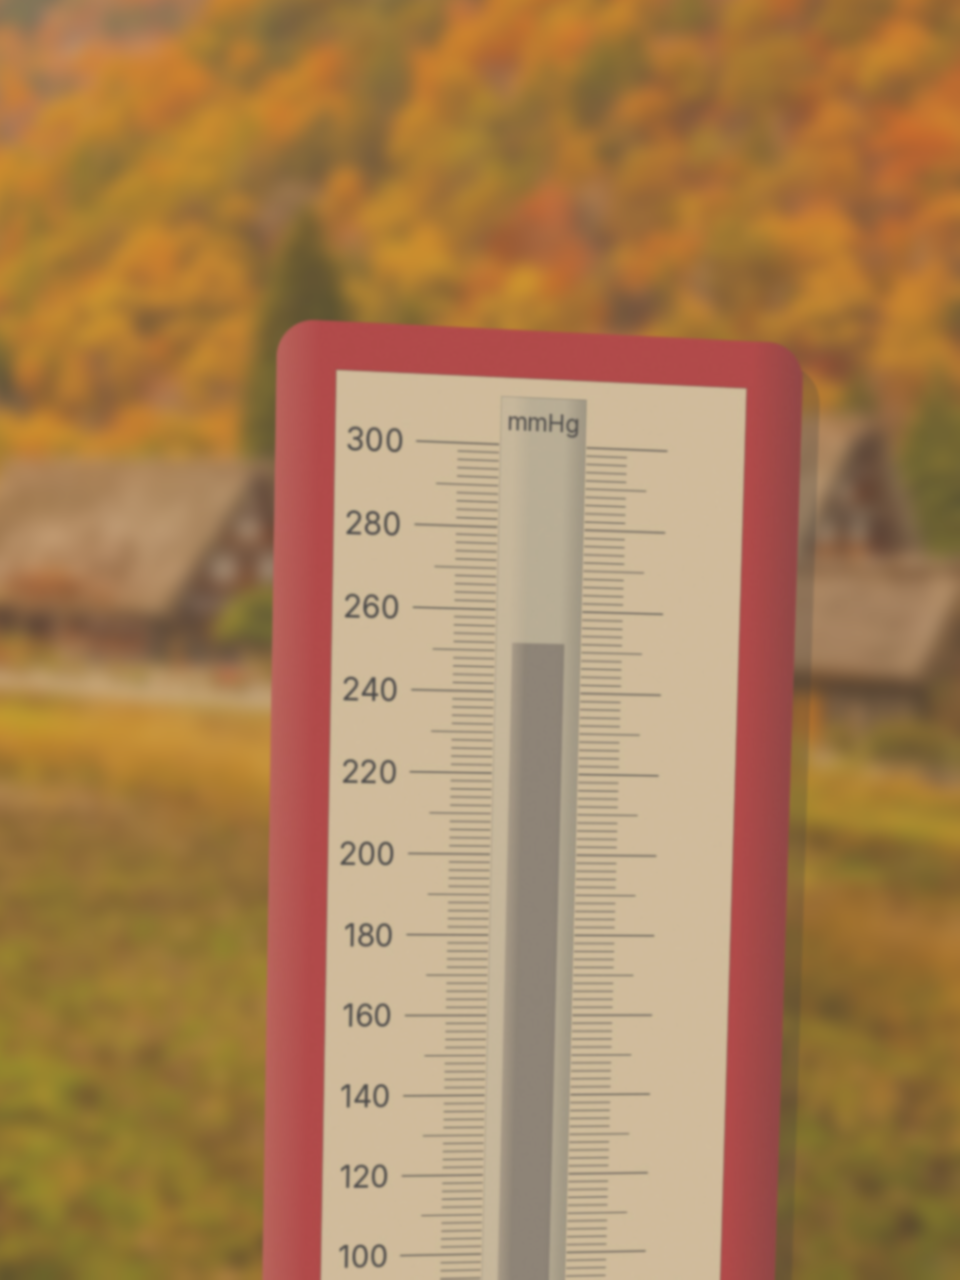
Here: 252 (mmHg)
